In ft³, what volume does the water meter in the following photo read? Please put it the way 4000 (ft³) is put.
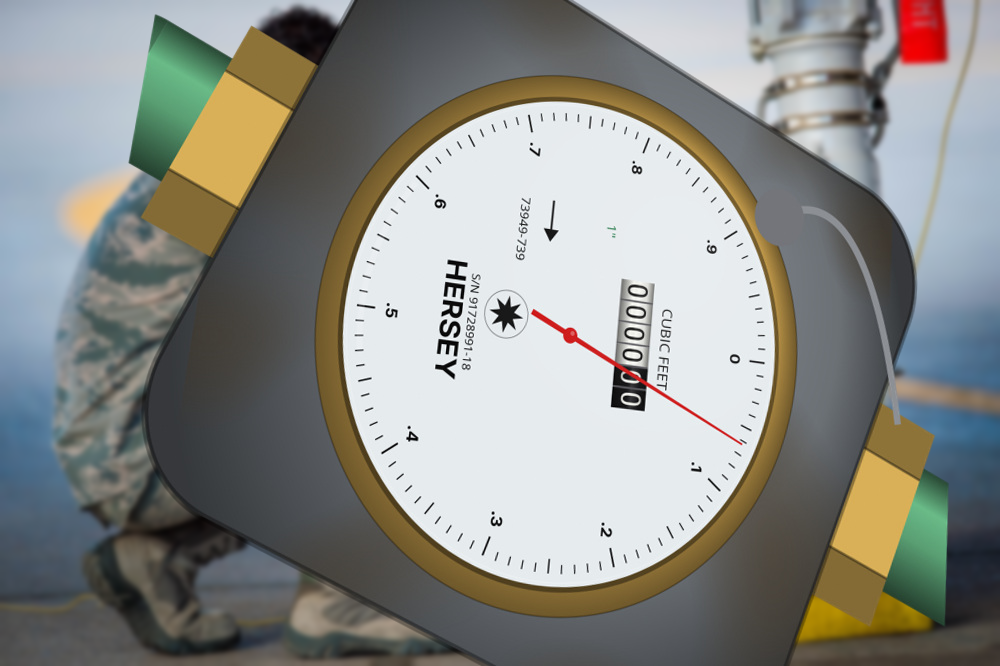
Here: 0.06 (ft³)
